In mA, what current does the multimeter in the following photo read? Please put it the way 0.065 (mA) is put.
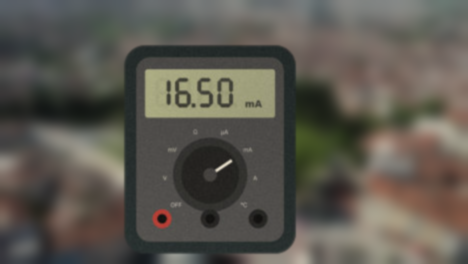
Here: 16.50 (mA)
